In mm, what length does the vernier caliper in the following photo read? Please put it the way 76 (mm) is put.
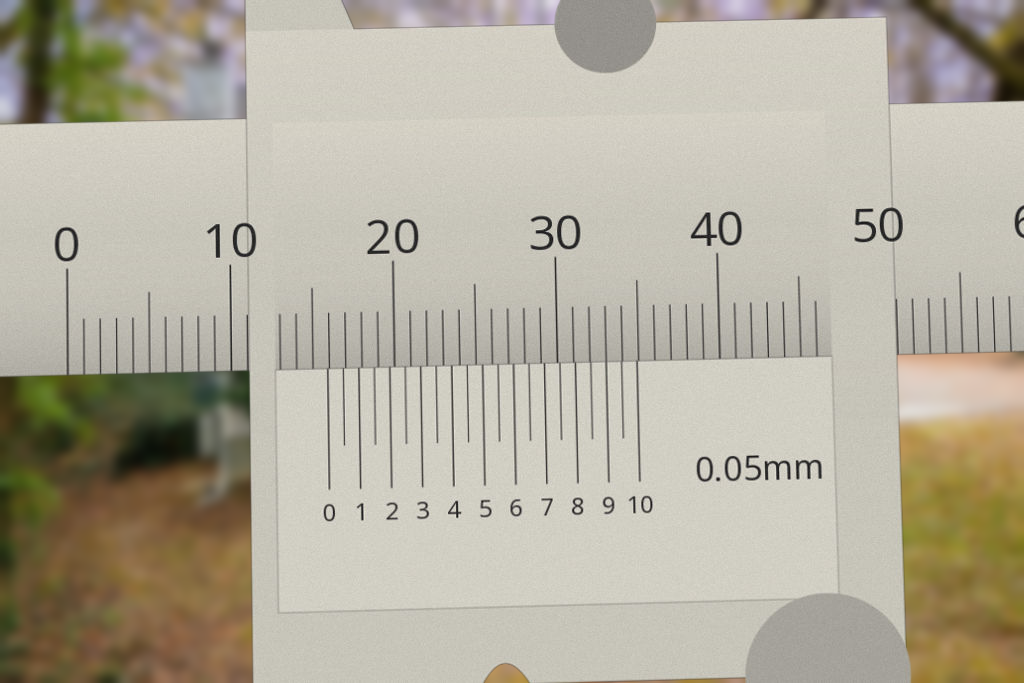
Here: 15.9 (mm)
